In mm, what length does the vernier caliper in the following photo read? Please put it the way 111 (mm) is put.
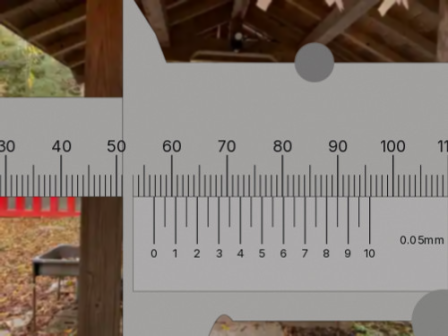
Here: 56.8 (mm)
